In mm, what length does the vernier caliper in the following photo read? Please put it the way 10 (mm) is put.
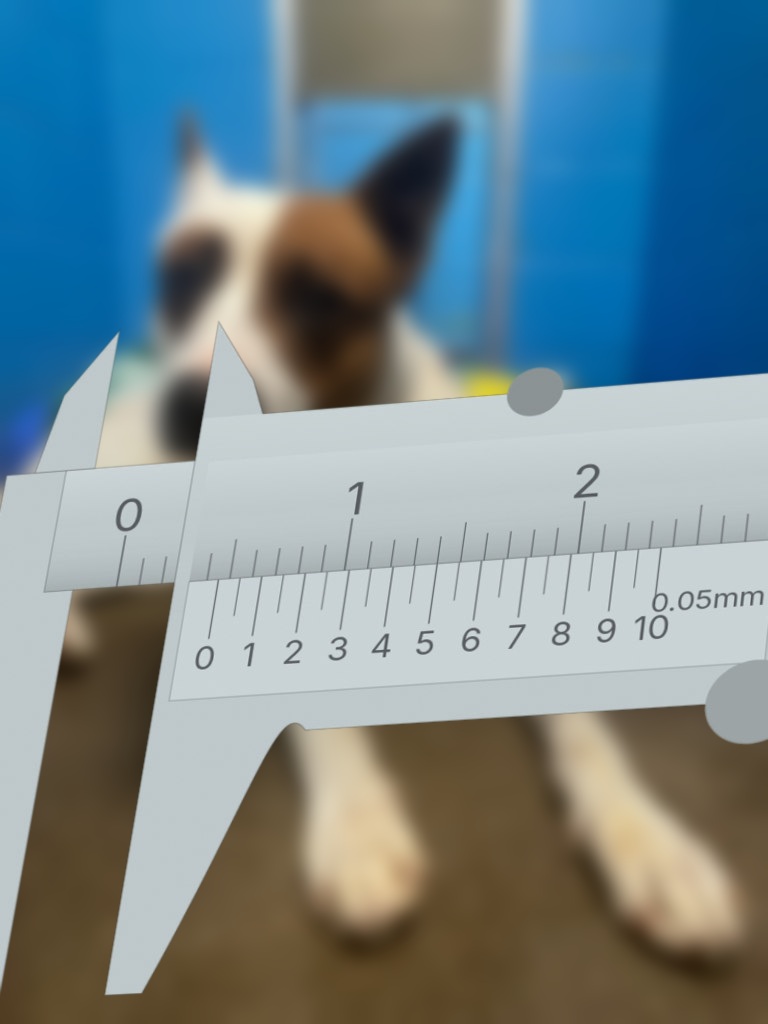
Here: 4.5 (mm)
